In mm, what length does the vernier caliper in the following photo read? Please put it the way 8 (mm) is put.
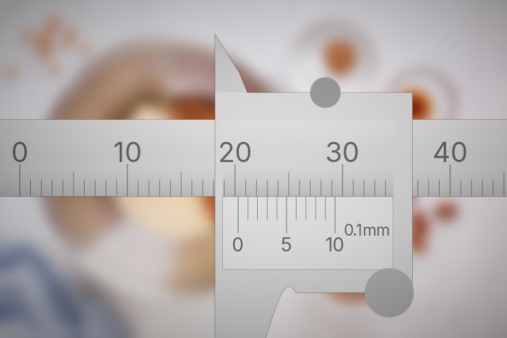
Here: 20.3 (mm)
